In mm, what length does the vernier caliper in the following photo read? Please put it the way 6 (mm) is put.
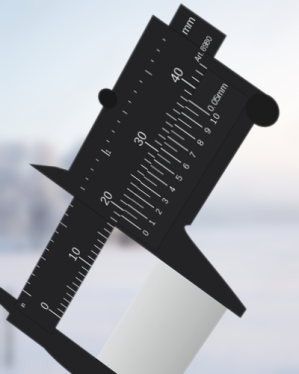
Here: 19.2 (mm)
